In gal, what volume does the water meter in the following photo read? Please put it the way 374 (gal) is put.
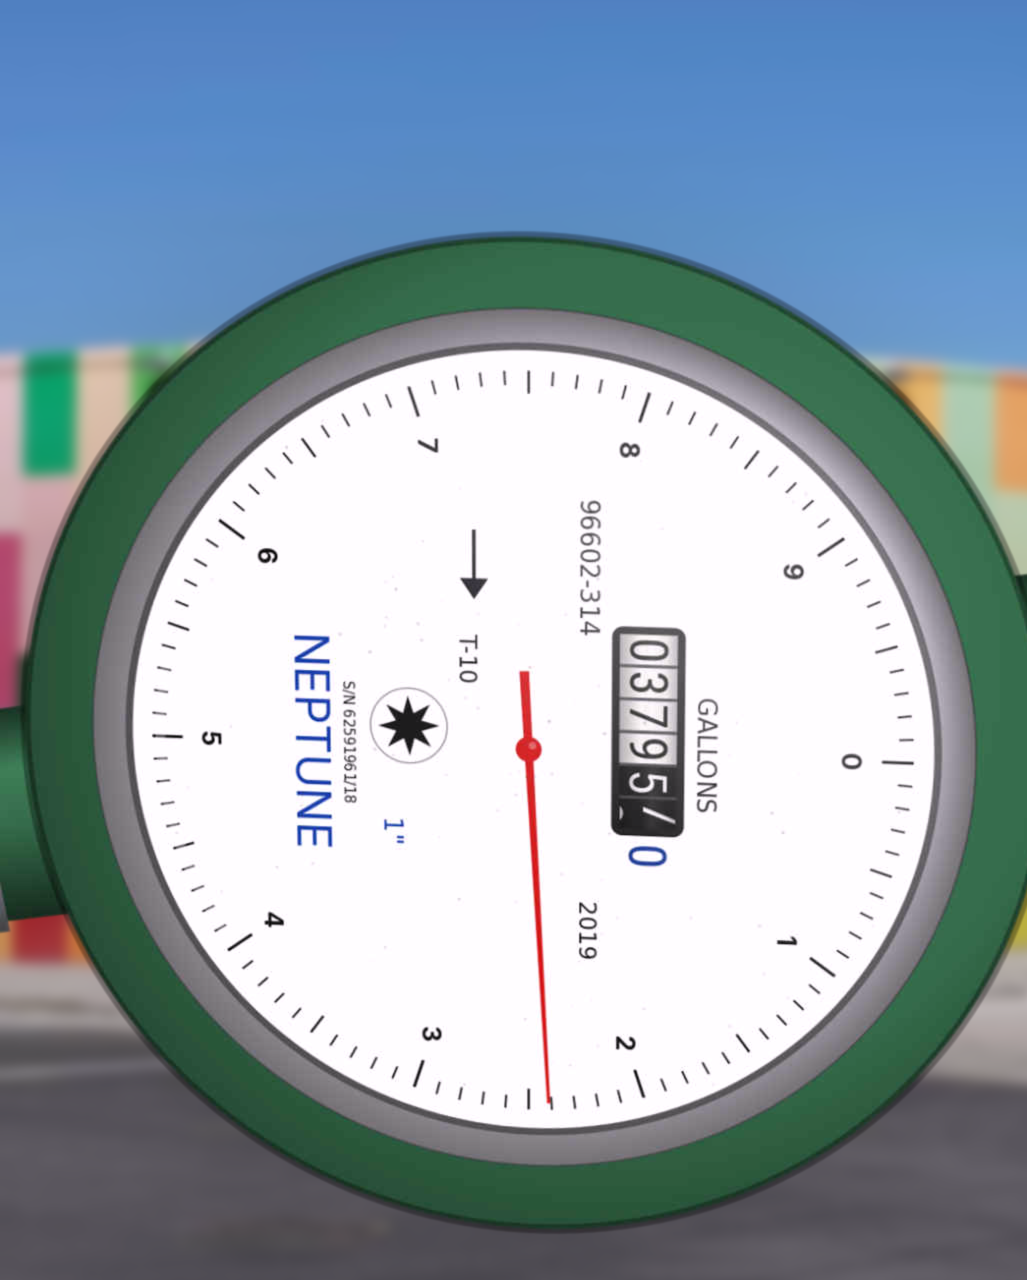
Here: 379572.4 (gal)
